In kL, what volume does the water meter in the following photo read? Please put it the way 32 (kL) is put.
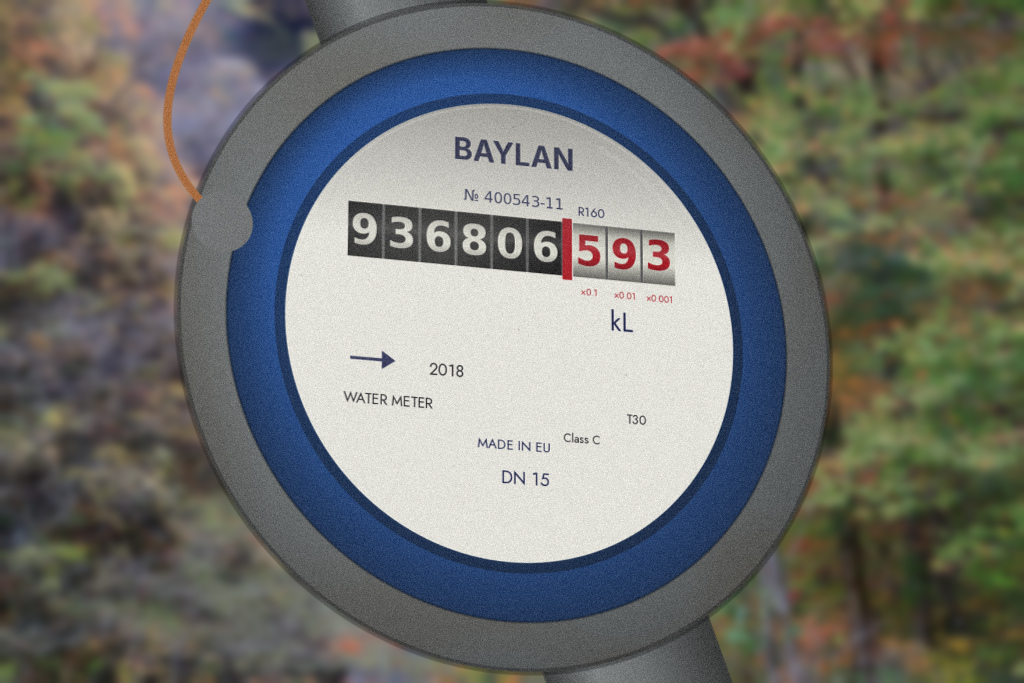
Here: 936806.593 (kL)
